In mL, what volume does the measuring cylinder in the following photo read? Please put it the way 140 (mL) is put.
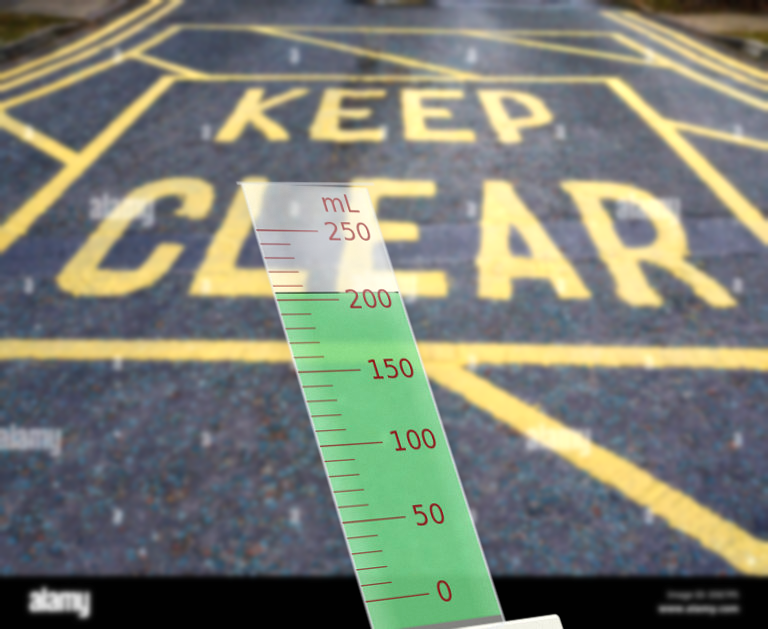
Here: 205 (mL)
